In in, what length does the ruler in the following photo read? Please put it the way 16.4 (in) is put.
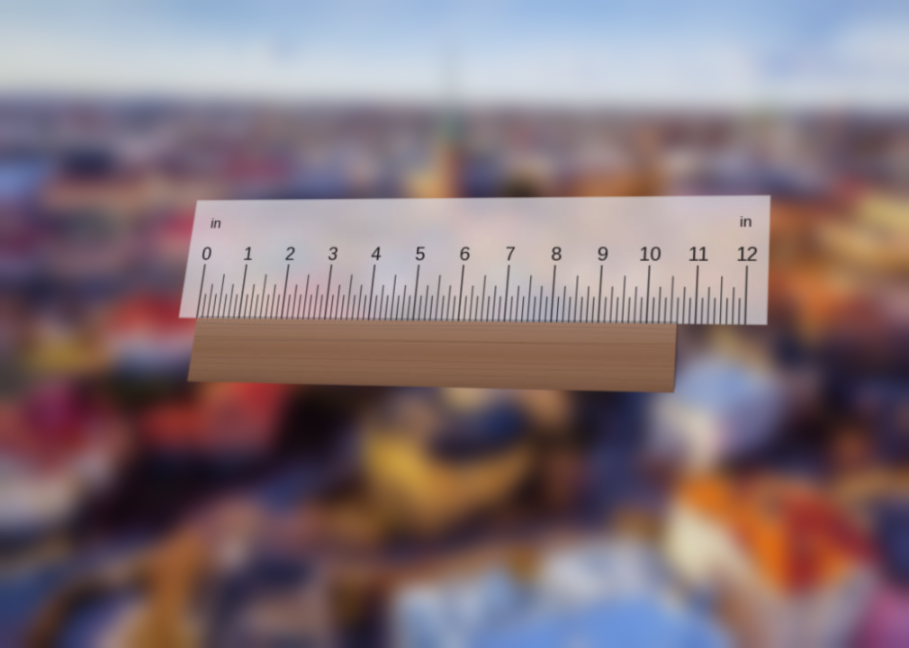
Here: 10.625 (in)
